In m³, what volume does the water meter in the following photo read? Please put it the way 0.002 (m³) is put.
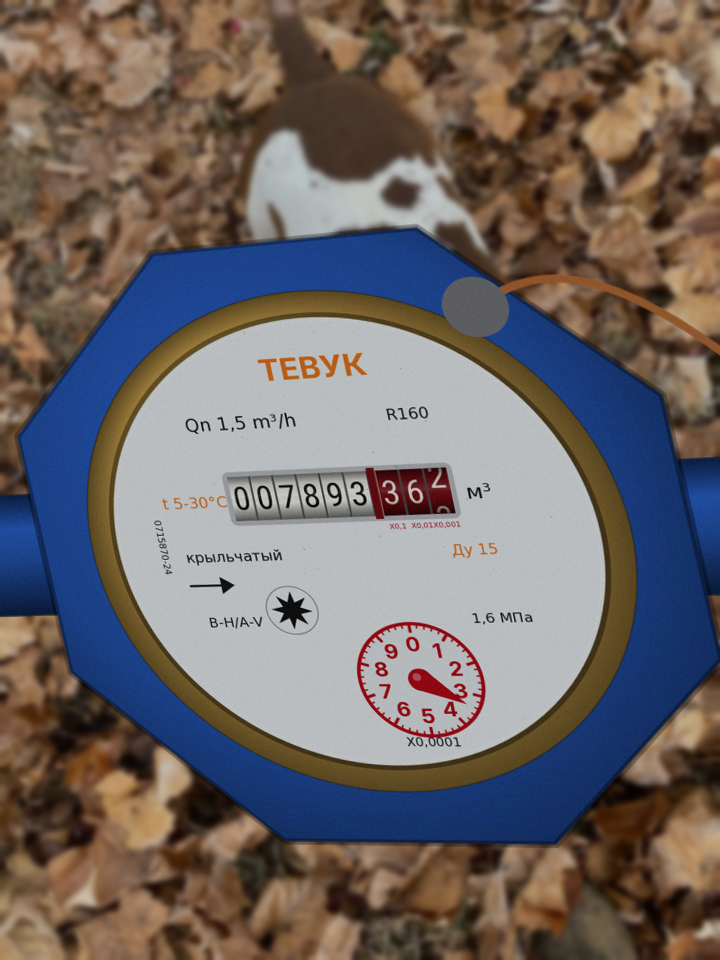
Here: 7893.3623 (m³)
